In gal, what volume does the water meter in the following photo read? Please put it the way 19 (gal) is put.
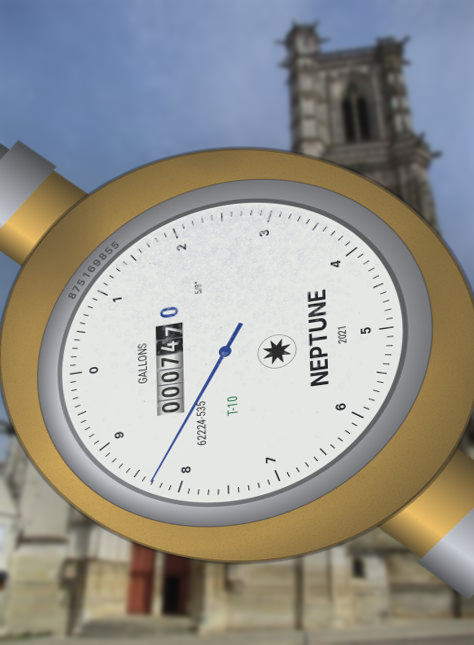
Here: 7468.3 (gal)
